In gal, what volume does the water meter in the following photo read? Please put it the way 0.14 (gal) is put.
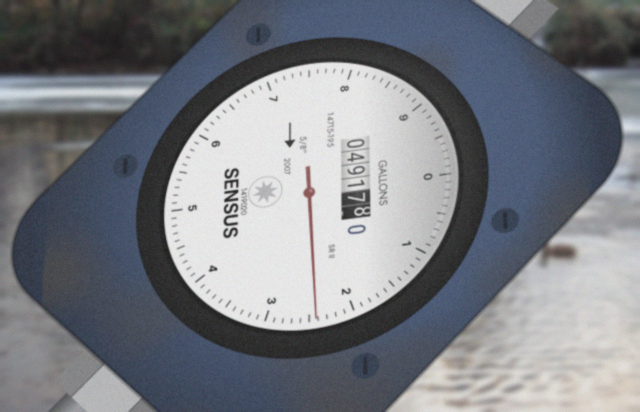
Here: 491782.4 (gal)
